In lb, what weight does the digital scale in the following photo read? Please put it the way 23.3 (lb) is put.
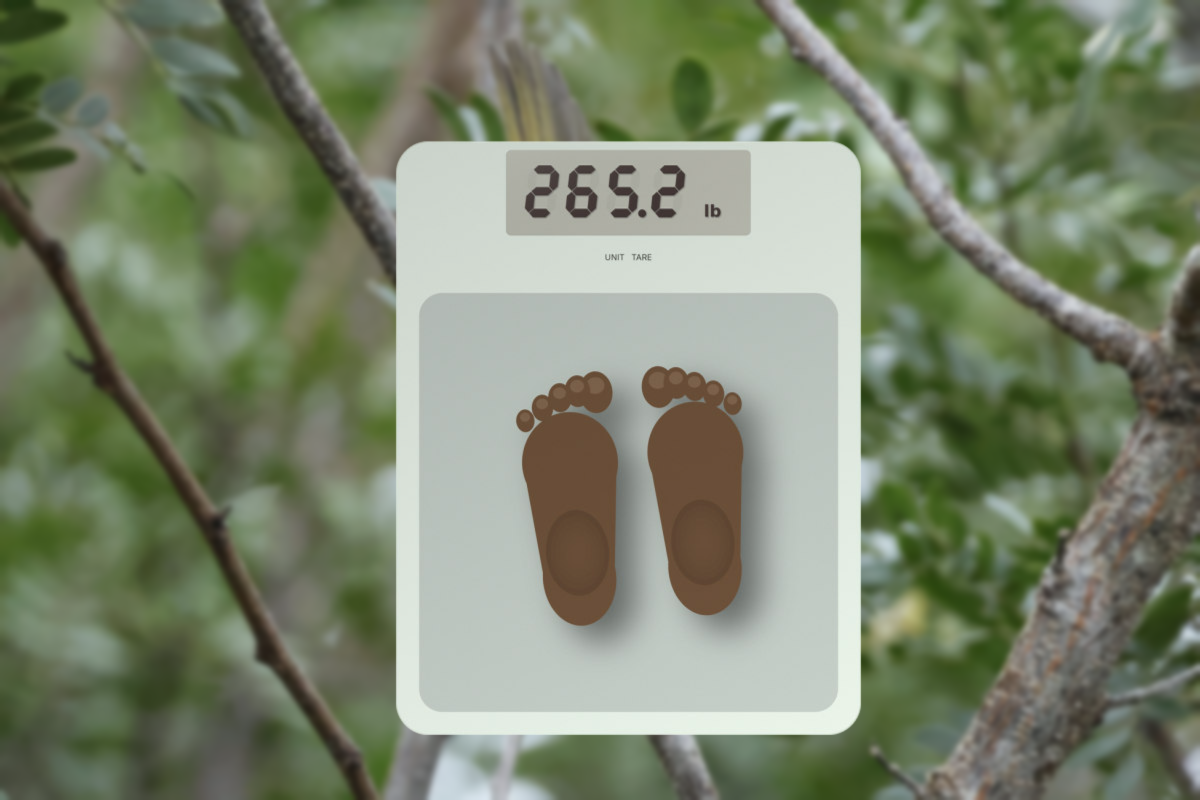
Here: 265.2 (lb)
